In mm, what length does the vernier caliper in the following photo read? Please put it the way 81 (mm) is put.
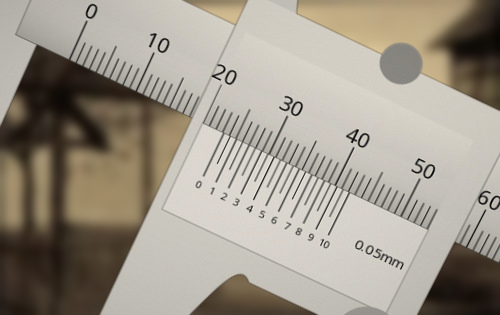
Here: 23.2 (mm)
